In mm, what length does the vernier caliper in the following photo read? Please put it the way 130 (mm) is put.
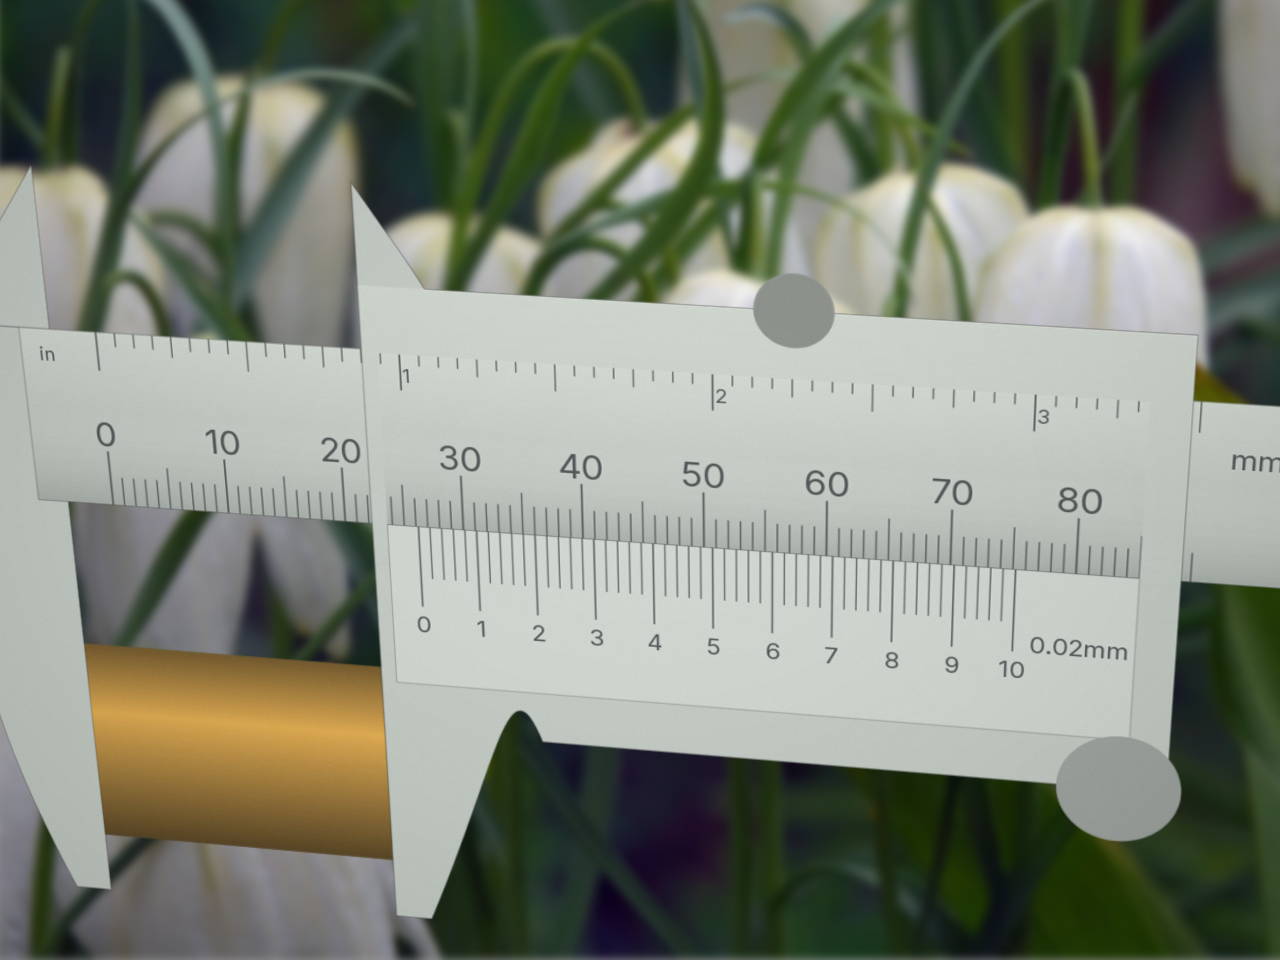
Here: 26.2 (mm)
